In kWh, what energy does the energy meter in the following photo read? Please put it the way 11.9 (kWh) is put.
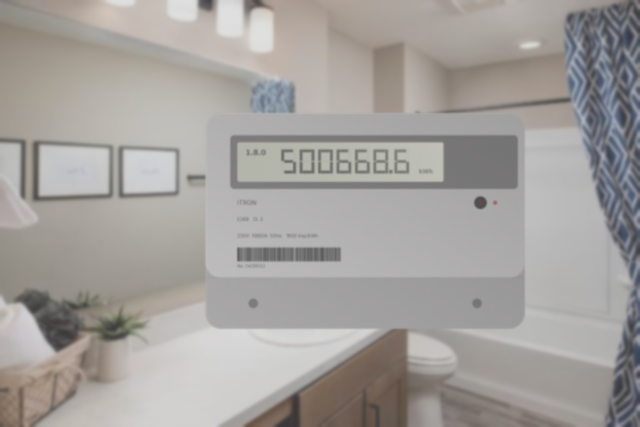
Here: 500668.6 (kWh)
